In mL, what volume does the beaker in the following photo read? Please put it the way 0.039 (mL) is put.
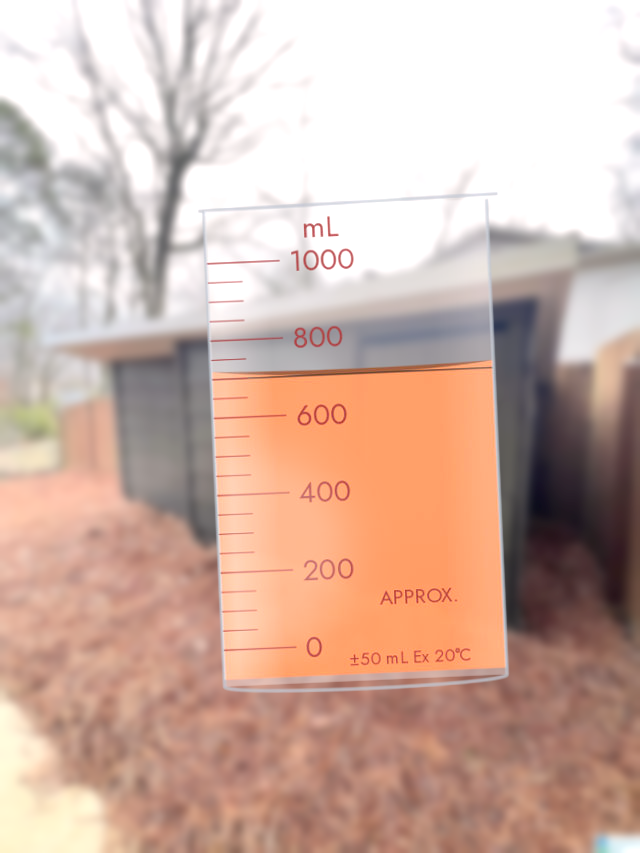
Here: 700 (mL)
